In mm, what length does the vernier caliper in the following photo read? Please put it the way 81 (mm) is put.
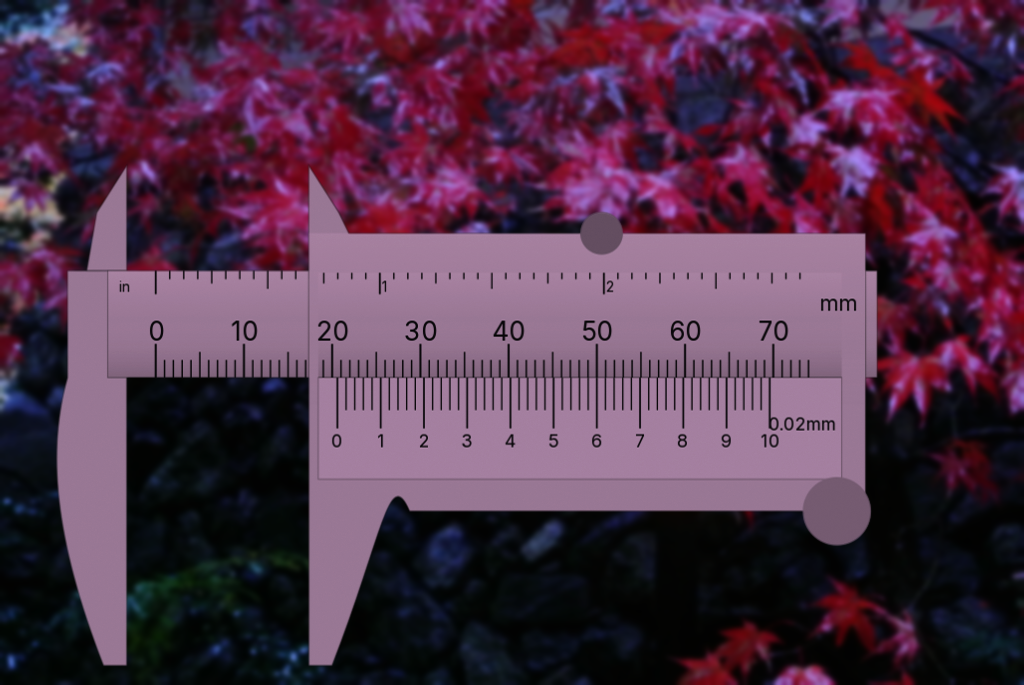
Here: 20.6 (mm)
